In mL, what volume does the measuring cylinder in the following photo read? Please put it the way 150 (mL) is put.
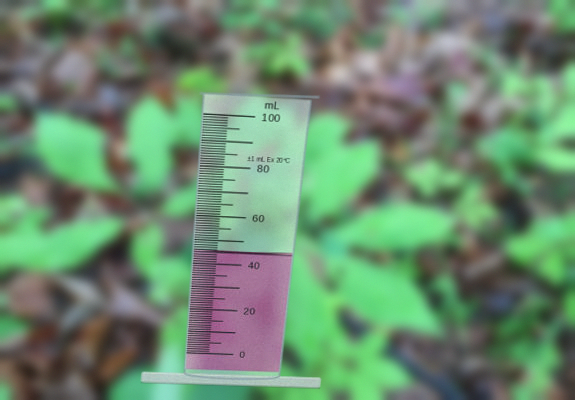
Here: 45 (mL)
